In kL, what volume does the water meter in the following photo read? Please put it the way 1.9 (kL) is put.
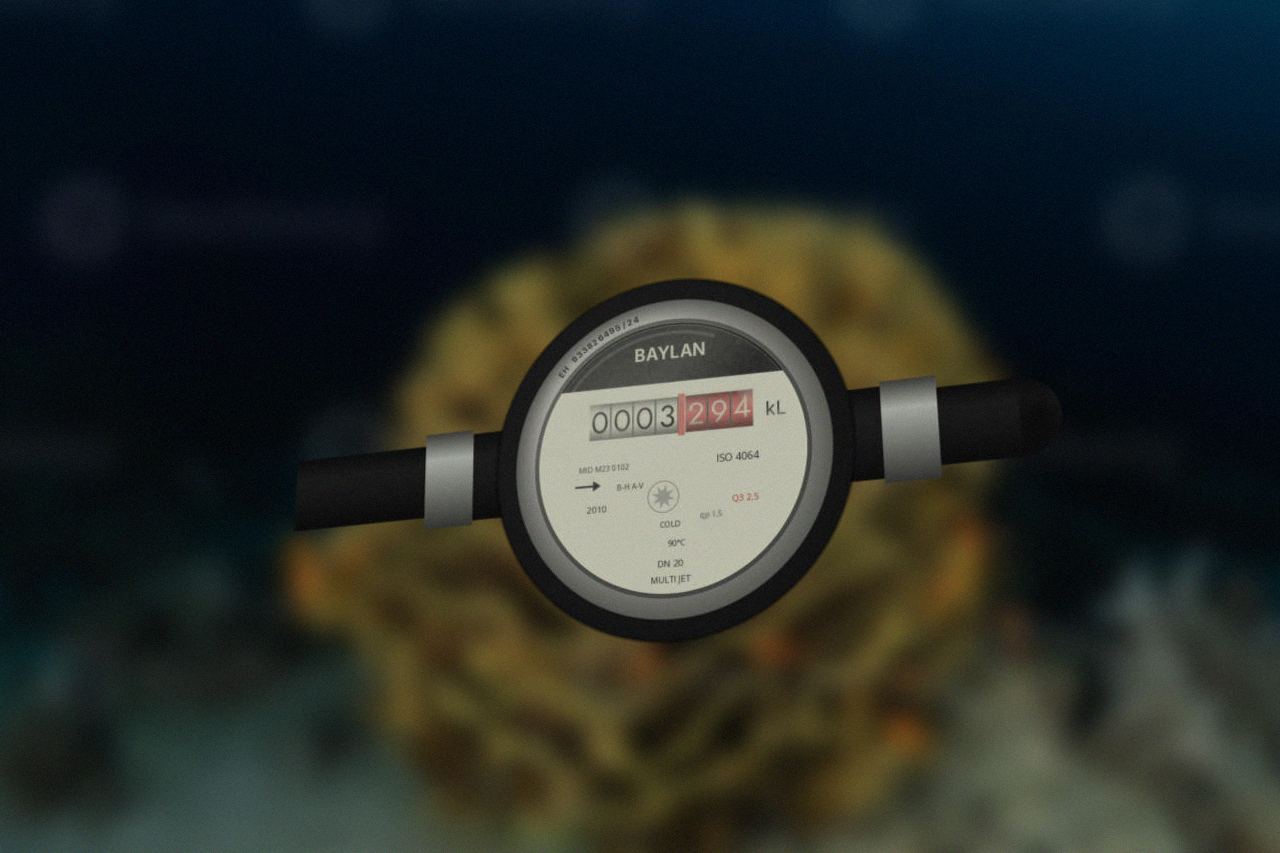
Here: 3.294 (kL)
